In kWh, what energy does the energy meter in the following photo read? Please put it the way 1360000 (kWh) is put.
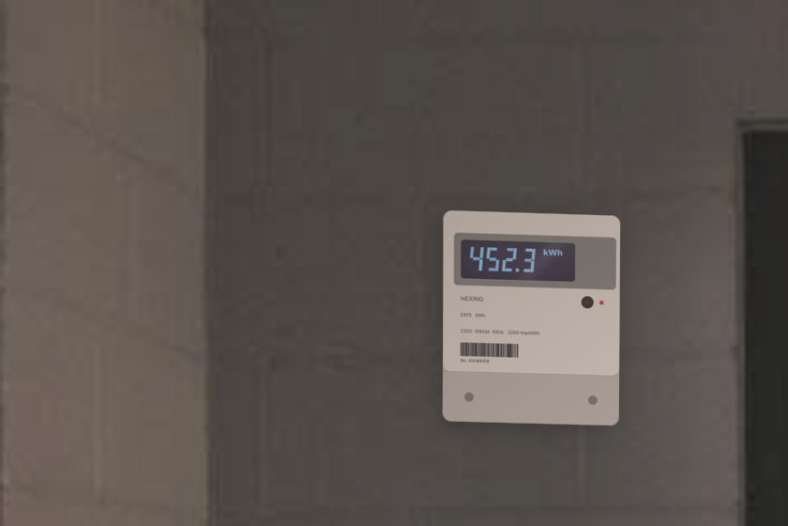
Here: 452.3 (kWh)
